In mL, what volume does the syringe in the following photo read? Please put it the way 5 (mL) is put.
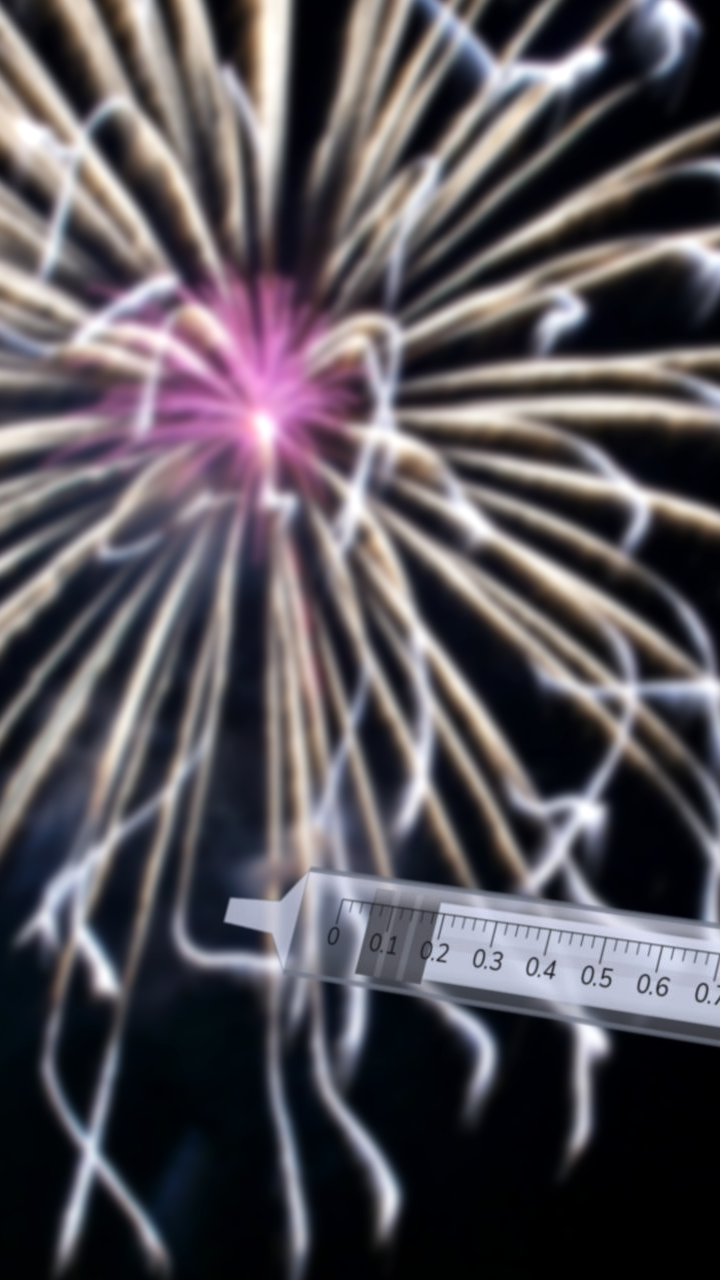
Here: 0.06 (mL)
